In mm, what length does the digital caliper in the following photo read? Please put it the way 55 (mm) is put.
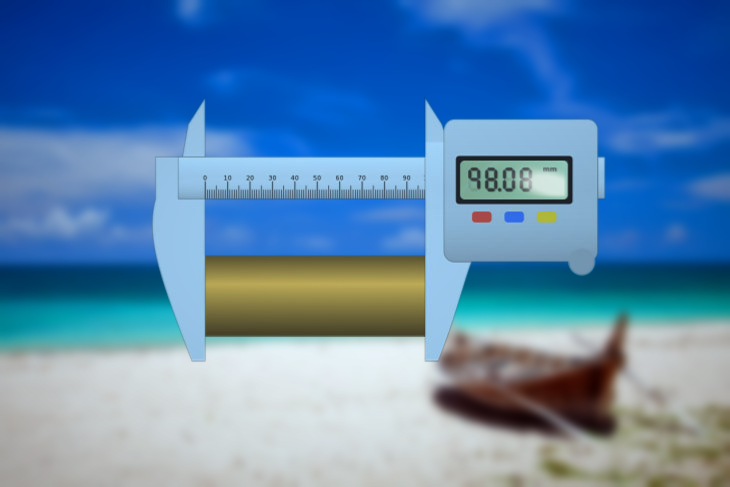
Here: 98.08 (mm)
